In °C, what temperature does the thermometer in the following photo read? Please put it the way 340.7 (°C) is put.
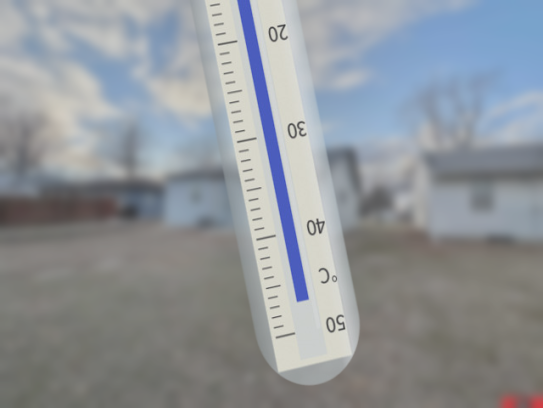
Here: 47 (°C)
